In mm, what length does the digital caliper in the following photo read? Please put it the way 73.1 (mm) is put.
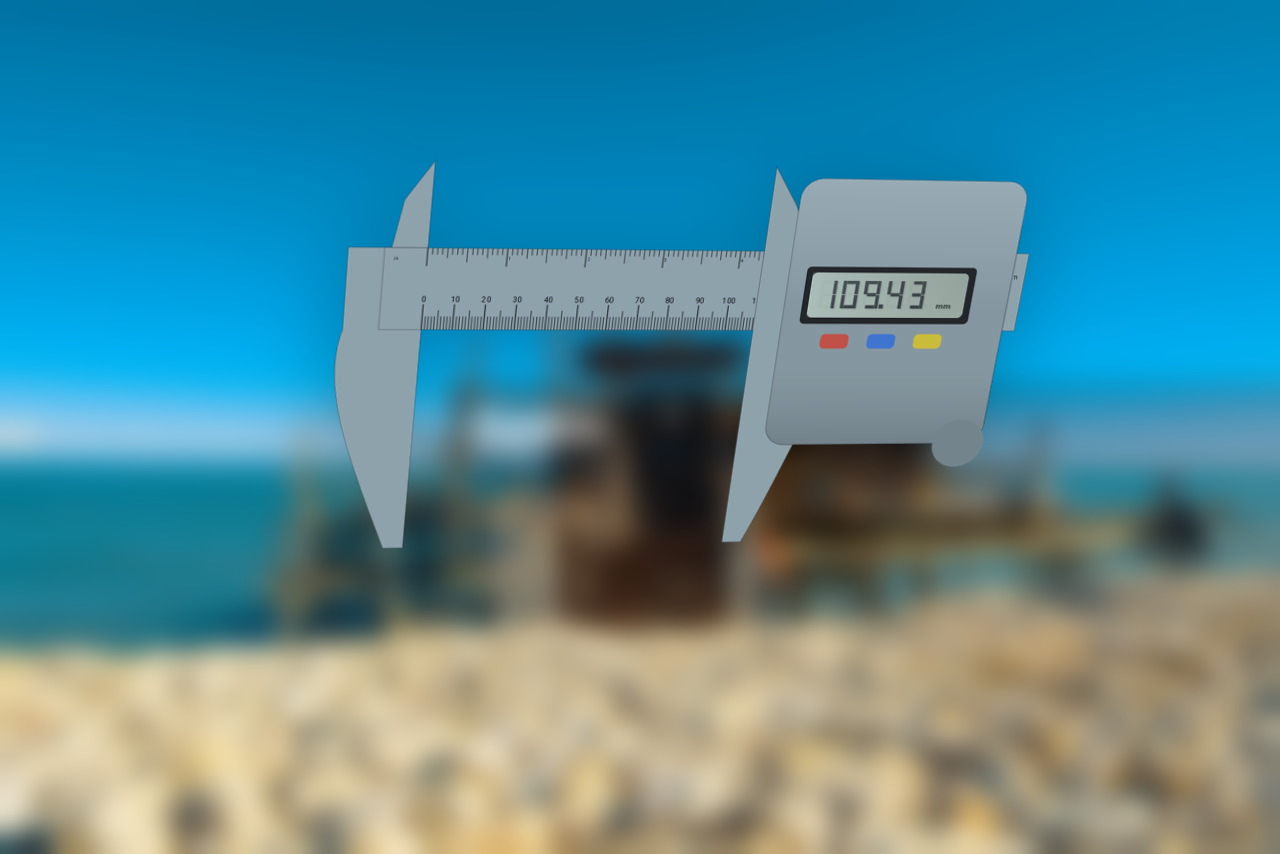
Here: 109.43 (mm)
